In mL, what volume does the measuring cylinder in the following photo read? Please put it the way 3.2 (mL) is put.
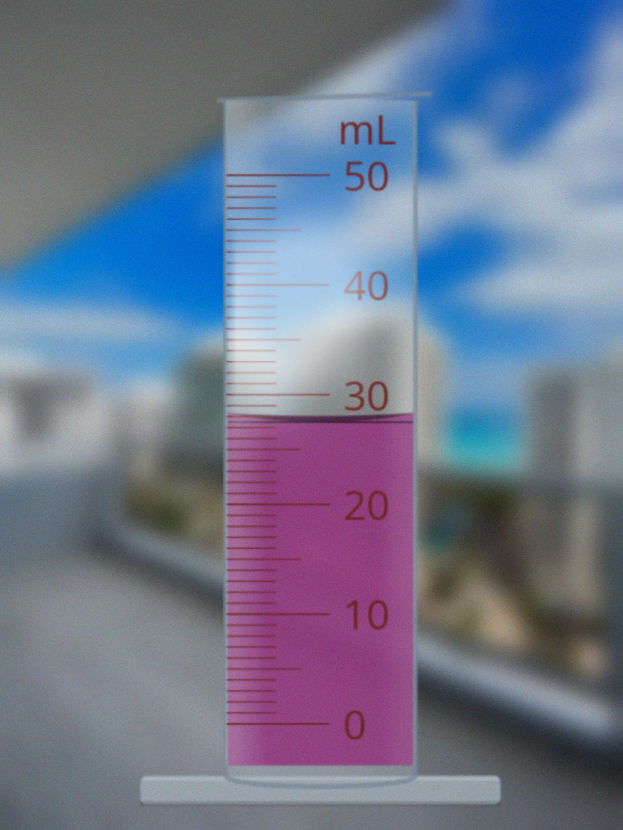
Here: 27.5 (mL)
